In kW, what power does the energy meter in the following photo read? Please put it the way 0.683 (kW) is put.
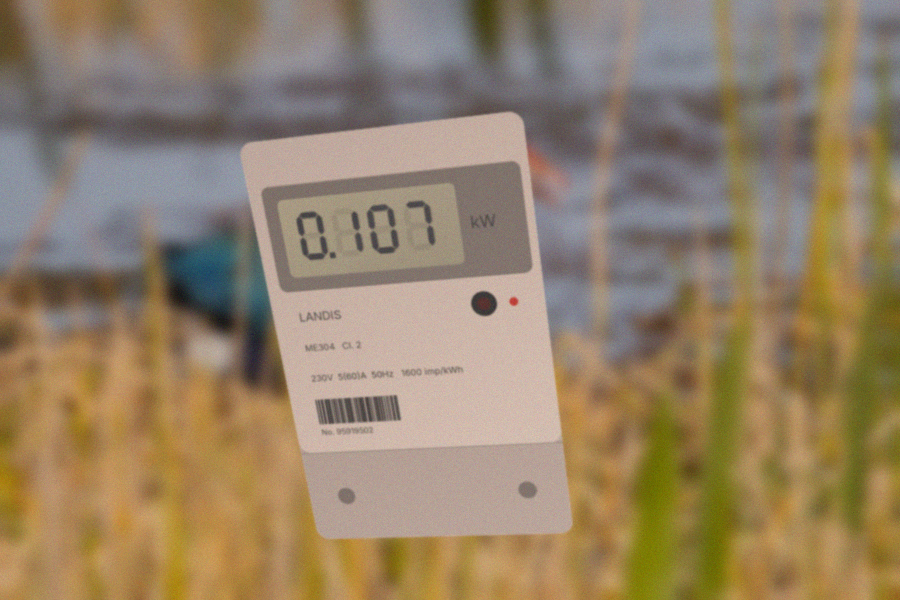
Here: 0.107 (kW)
